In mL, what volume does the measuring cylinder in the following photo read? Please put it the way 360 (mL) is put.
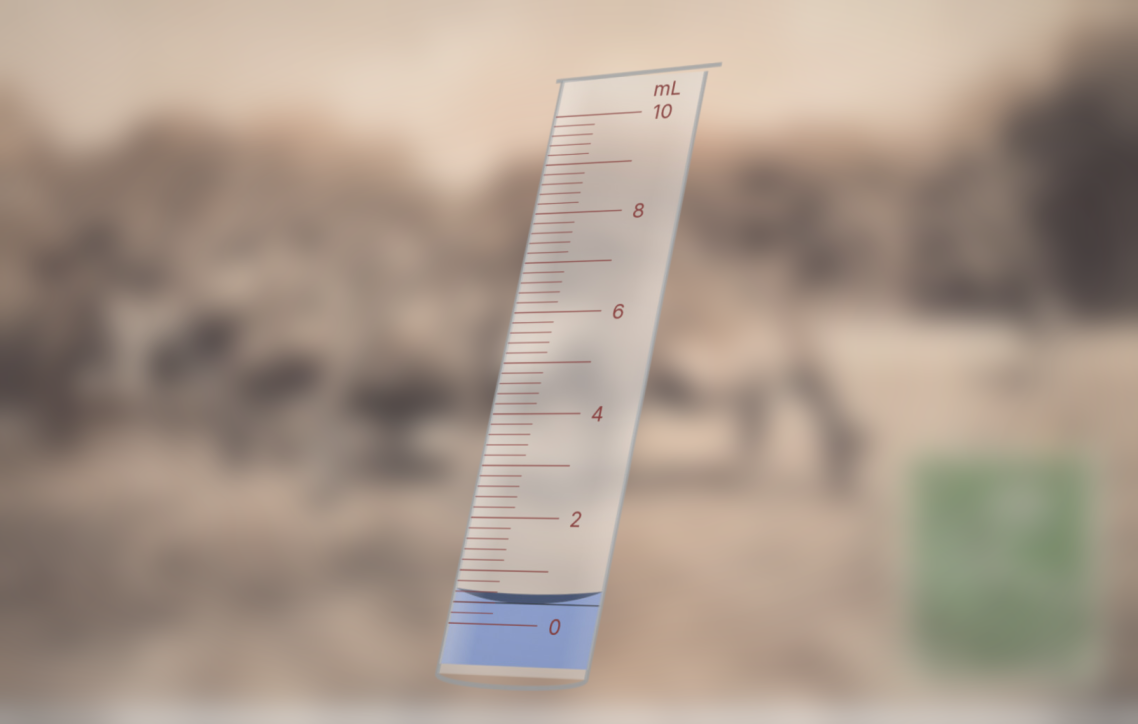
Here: 0.4 (mL)
